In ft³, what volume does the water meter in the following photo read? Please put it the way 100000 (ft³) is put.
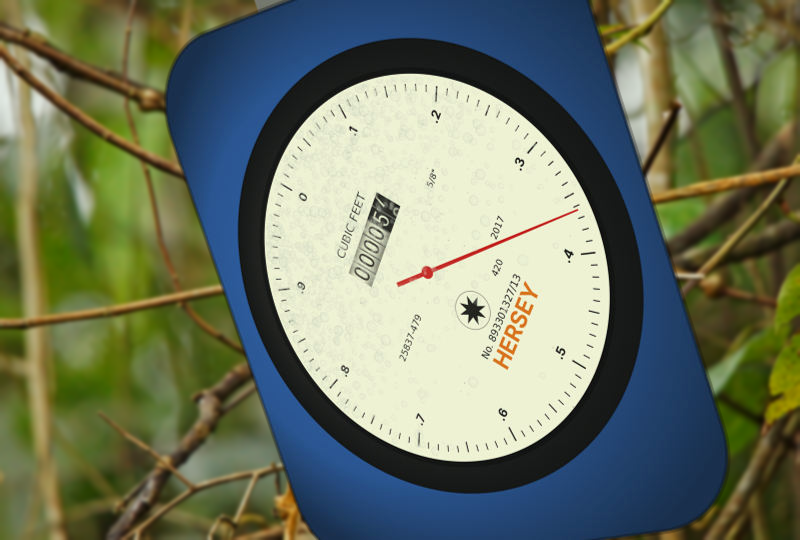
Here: 57.36 (ft³)
